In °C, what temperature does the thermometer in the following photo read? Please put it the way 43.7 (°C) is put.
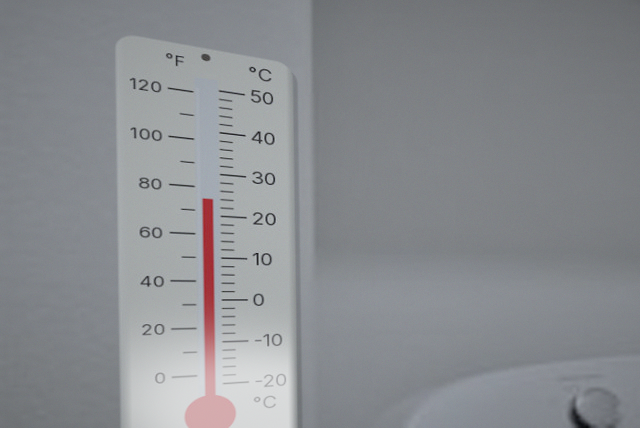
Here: 24 (°C)
